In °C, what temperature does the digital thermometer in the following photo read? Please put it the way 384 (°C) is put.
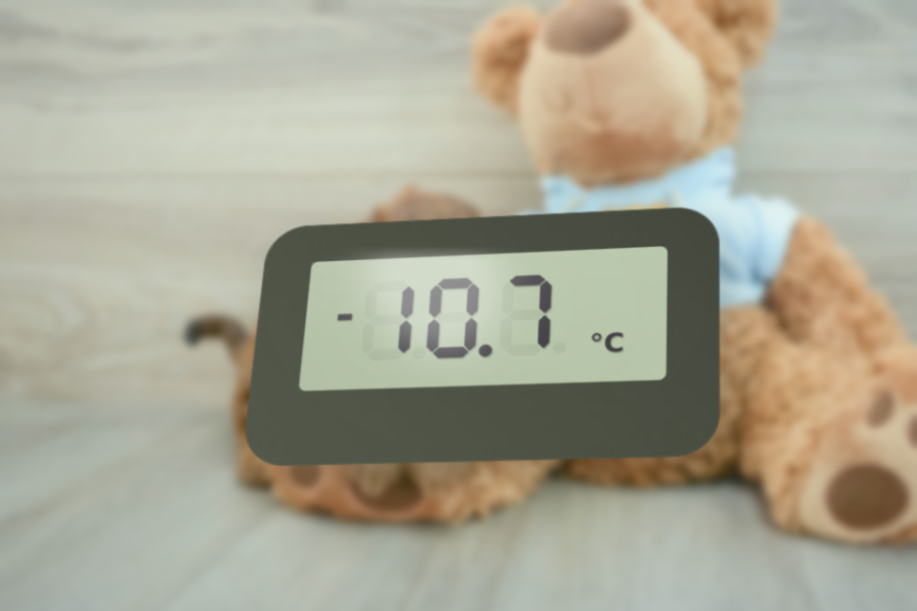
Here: -10.7 (°C)
